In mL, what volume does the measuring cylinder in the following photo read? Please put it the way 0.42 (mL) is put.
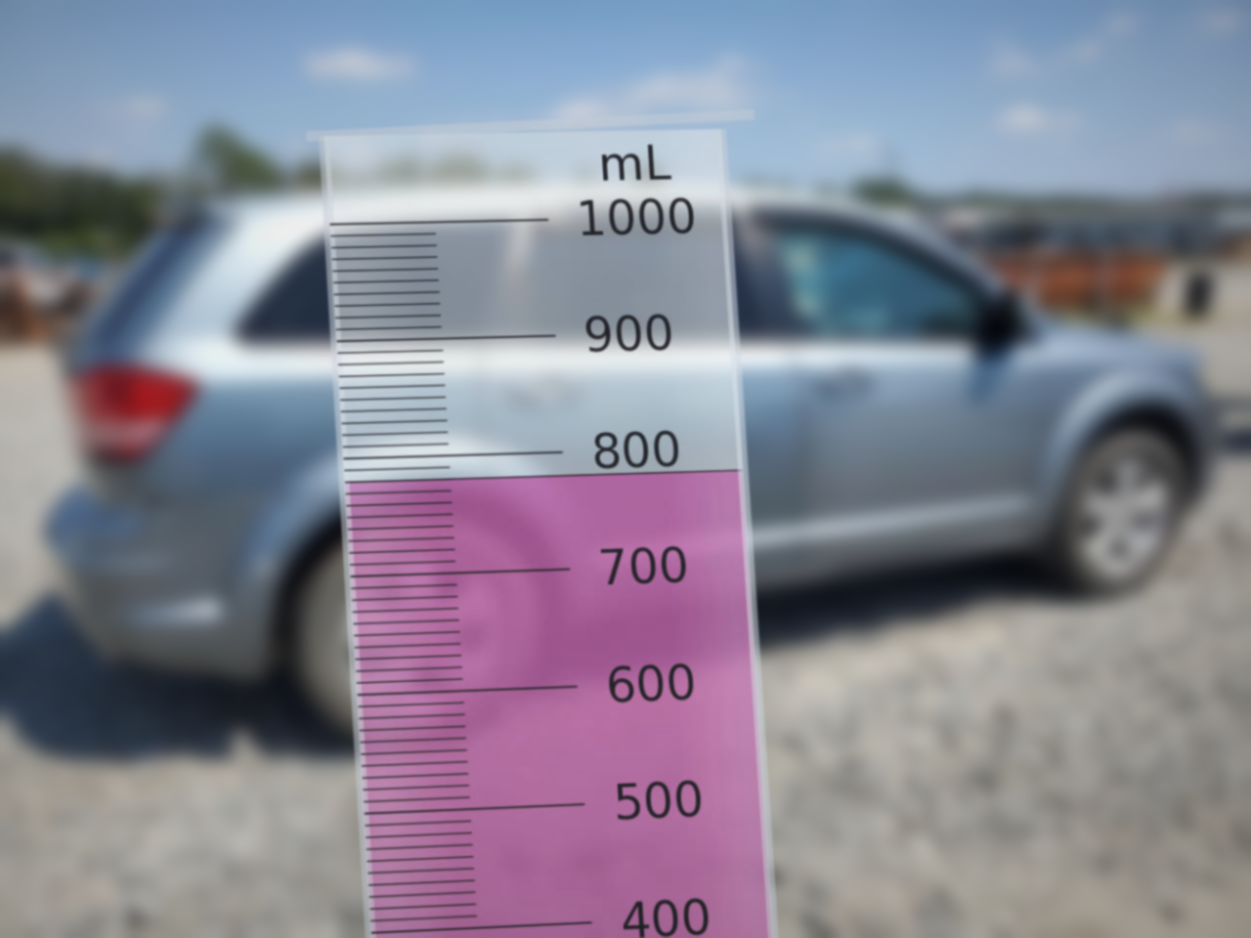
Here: 780 (mL)
